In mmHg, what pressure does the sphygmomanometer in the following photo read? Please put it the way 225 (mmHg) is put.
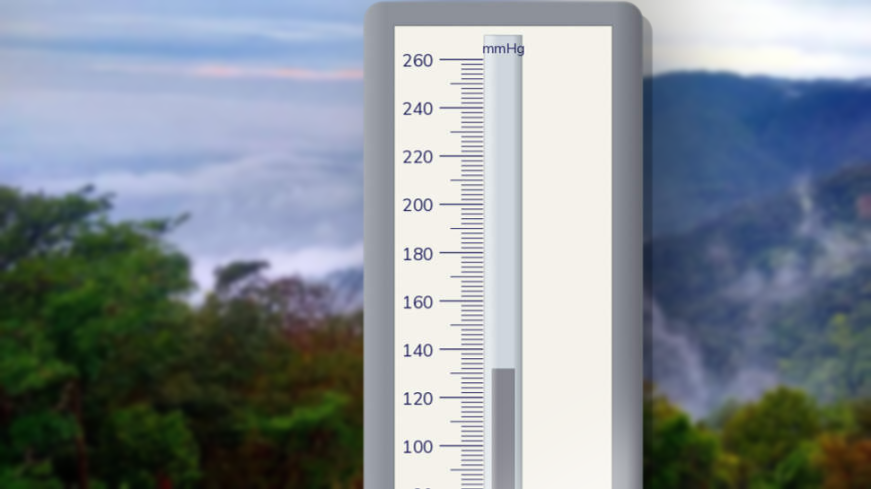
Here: 132 (mmHg)
